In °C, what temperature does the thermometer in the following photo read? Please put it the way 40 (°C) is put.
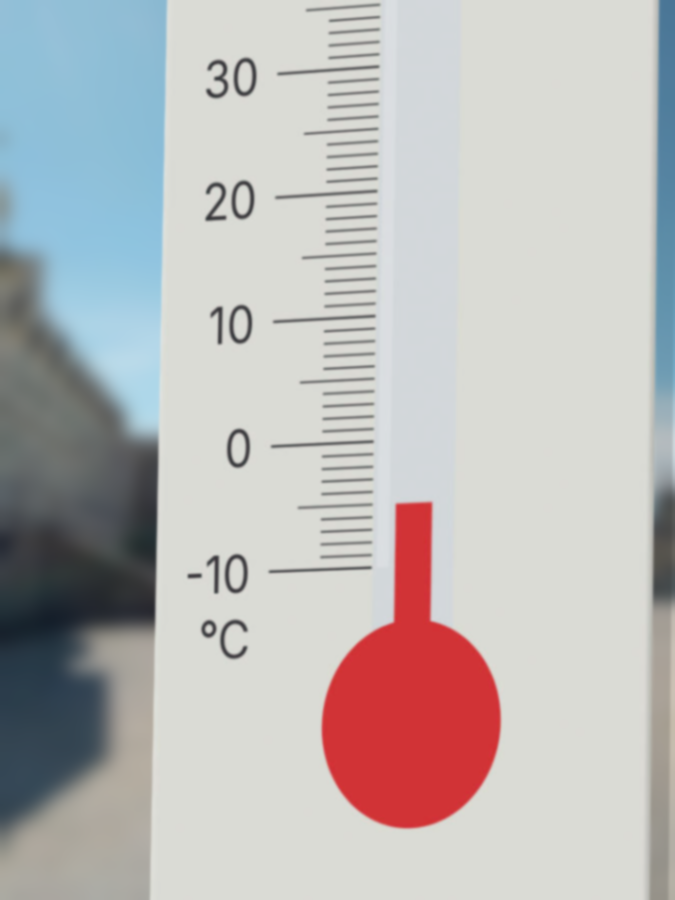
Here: -5 (°C)
